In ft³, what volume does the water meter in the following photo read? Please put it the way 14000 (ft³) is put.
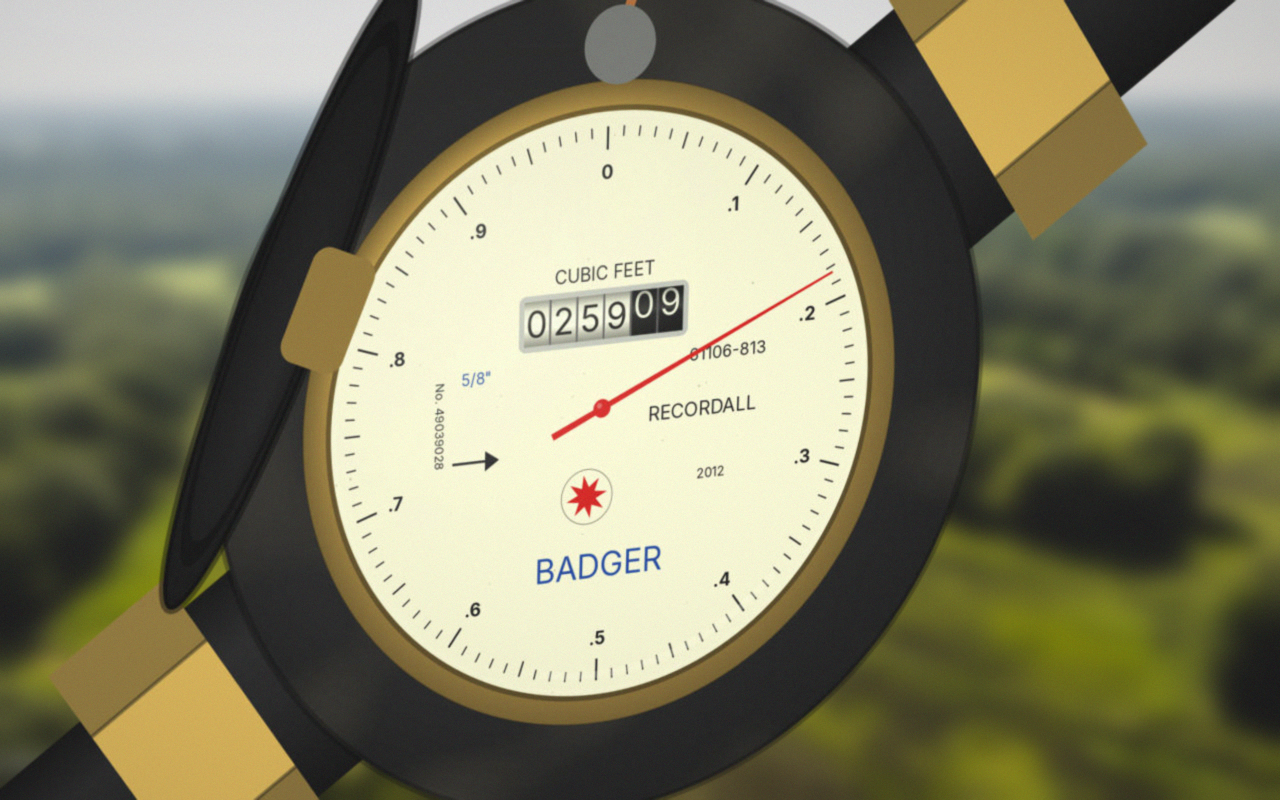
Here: 25909.18 (ft³)
